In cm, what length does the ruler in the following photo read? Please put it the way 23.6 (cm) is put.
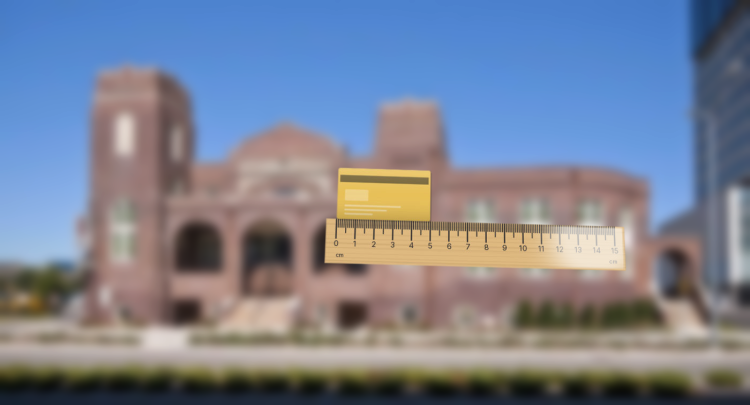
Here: 5 (cm)
